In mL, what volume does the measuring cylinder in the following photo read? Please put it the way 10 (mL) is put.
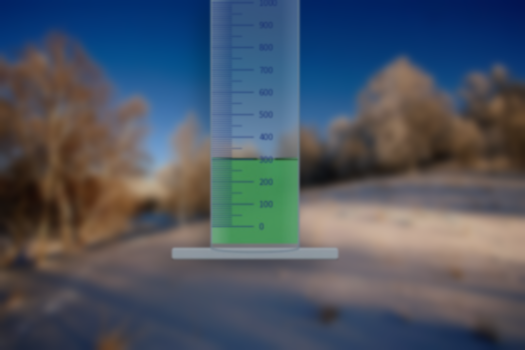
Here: 300 (mL)
